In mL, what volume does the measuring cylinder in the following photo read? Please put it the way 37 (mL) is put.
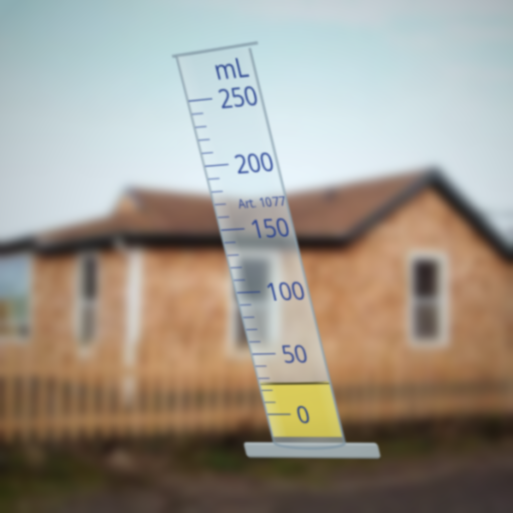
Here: 25 (mL)
